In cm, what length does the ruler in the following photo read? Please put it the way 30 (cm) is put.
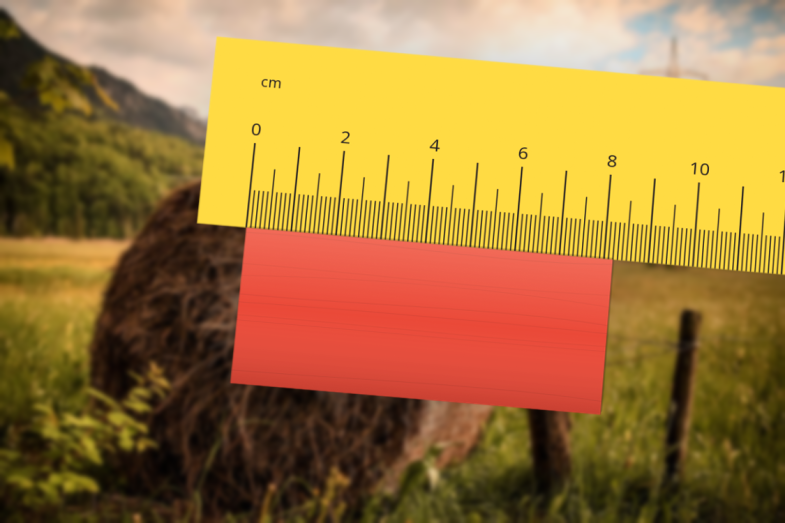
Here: 8.2 (cm)
